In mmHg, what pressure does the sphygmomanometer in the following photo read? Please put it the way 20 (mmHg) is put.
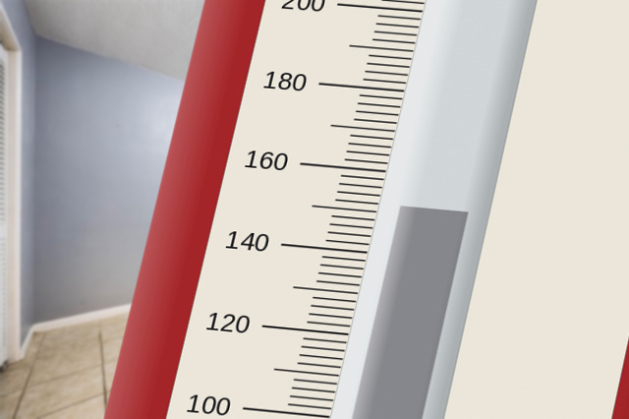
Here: 152 (mmHg)
